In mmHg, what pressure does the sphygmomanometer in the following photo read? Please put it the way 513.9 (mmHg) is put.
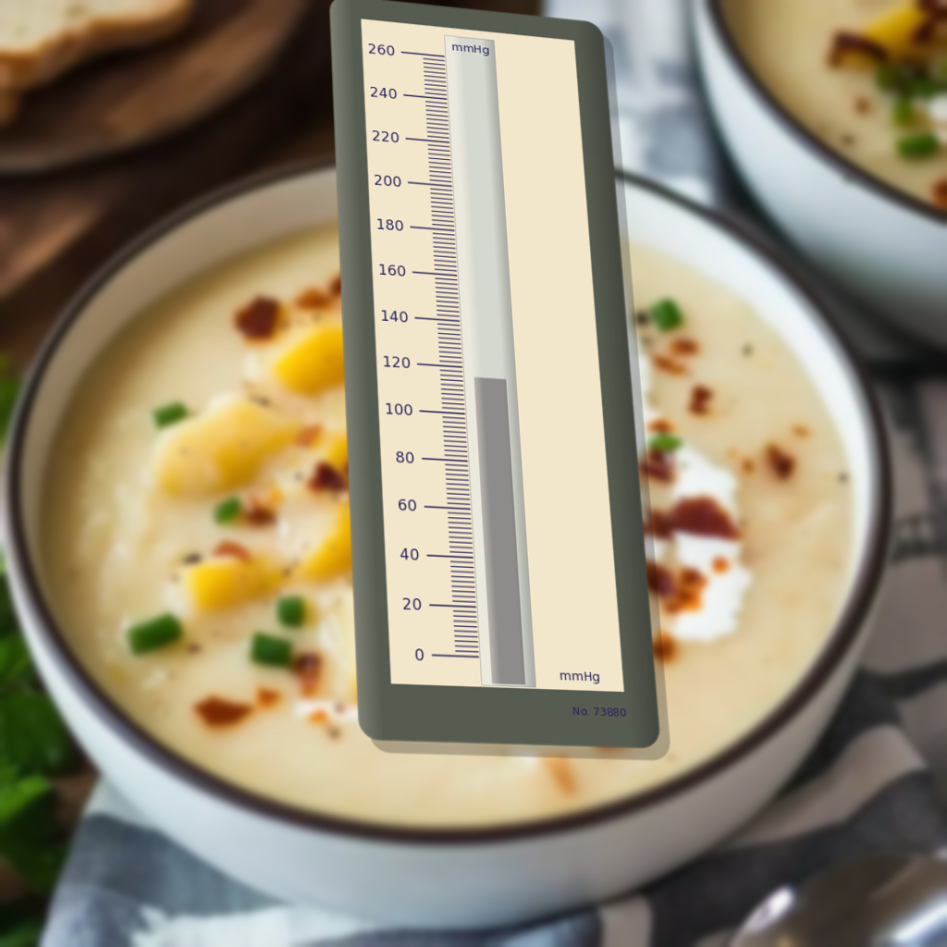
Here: 116 (mmHg)
